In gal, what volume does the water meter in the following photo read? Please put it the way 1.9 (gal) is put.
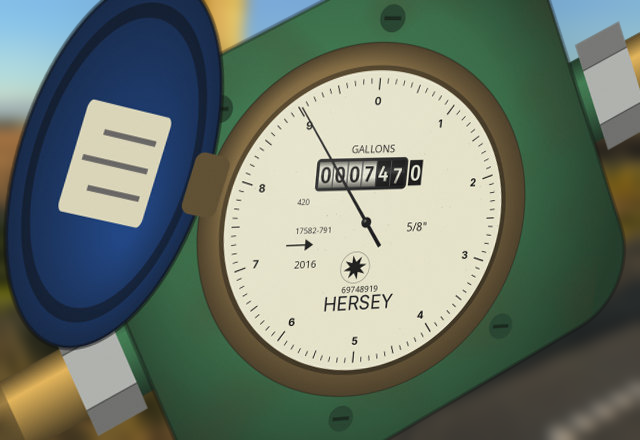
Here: 7469.0 (gal)
